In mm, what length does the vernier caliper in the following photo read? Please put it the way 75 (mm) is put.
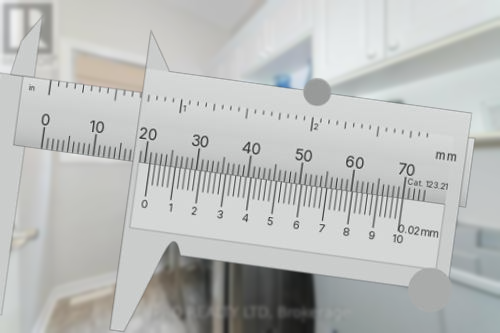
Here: 21.0 (mm)
